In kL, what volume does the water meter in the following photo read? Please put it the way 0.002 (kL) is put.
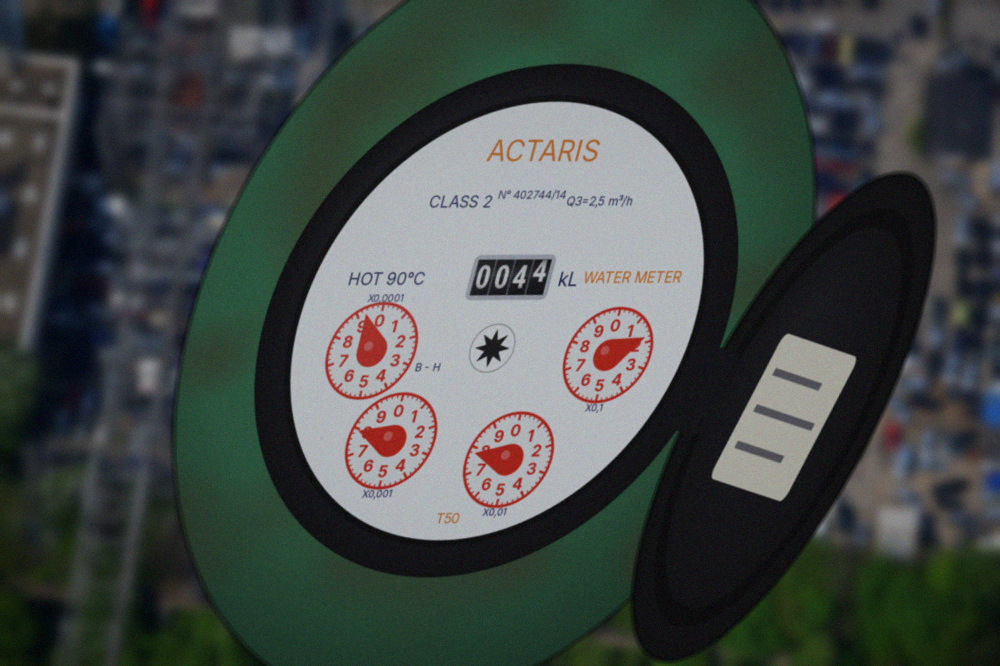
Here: 44.1779 (kL)
